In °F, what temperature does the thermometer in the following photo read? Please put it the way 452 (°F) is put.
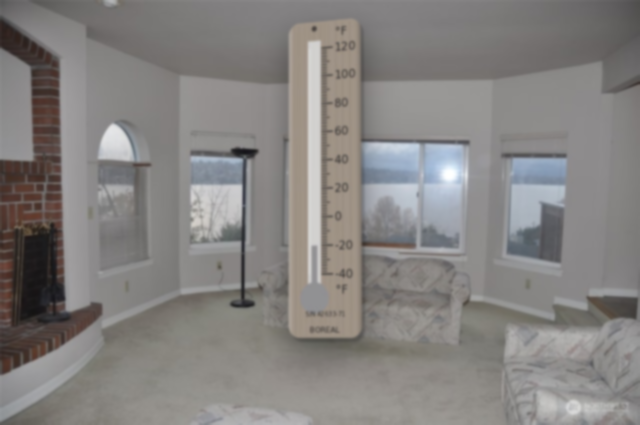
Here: -20 (°F)
